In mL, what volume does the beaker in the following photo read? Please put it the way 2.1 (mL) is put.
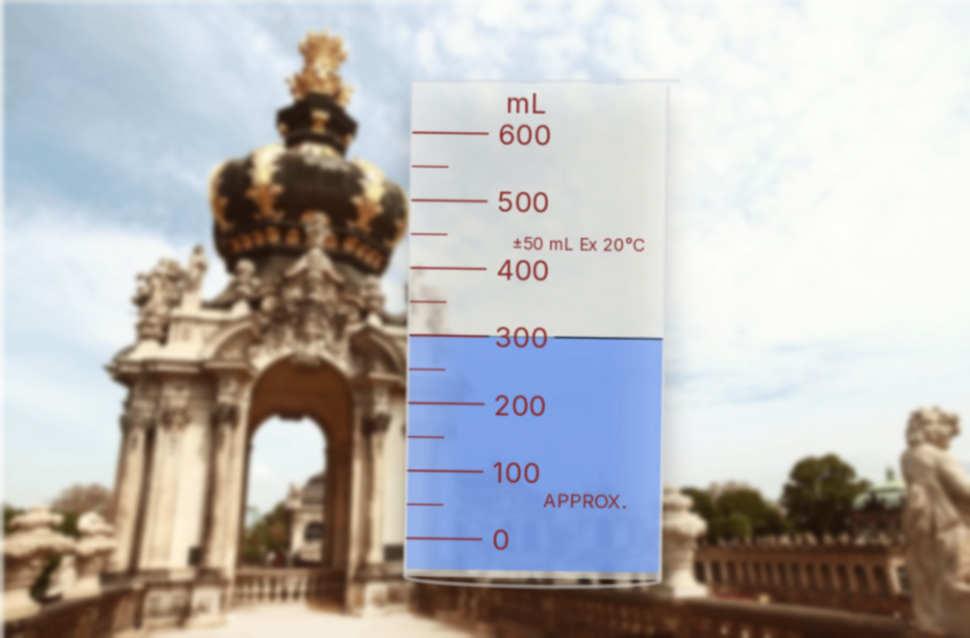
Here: 300 (mL)
